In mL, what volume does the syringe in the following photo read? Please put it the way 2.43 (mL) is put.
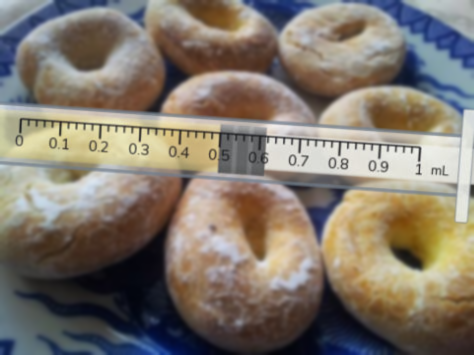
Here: 0.5 (mL)
